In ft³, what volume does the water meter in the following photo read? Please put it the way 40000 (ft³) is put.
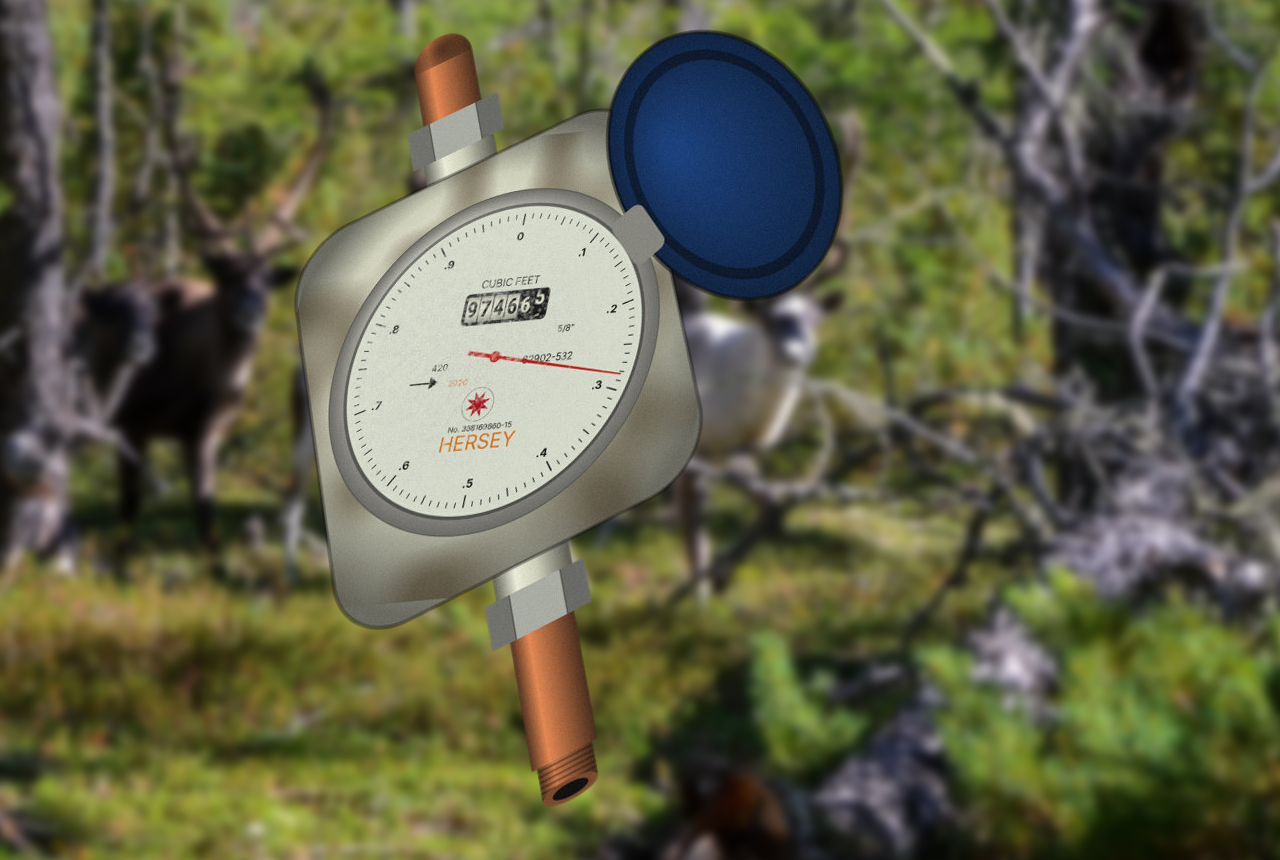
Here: 974665.28 (ft³)
